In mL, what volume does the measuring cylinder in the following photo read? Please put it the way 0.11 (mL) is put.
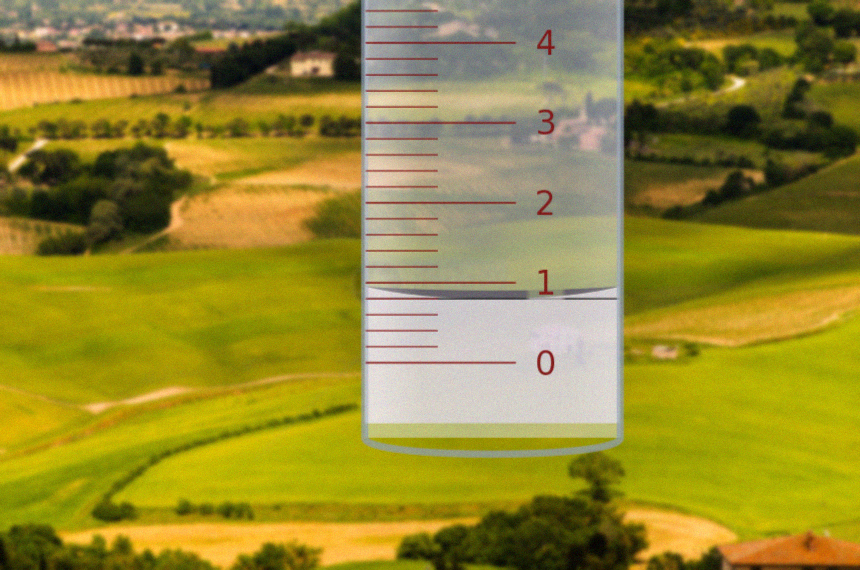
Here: 0.8 (mL)
